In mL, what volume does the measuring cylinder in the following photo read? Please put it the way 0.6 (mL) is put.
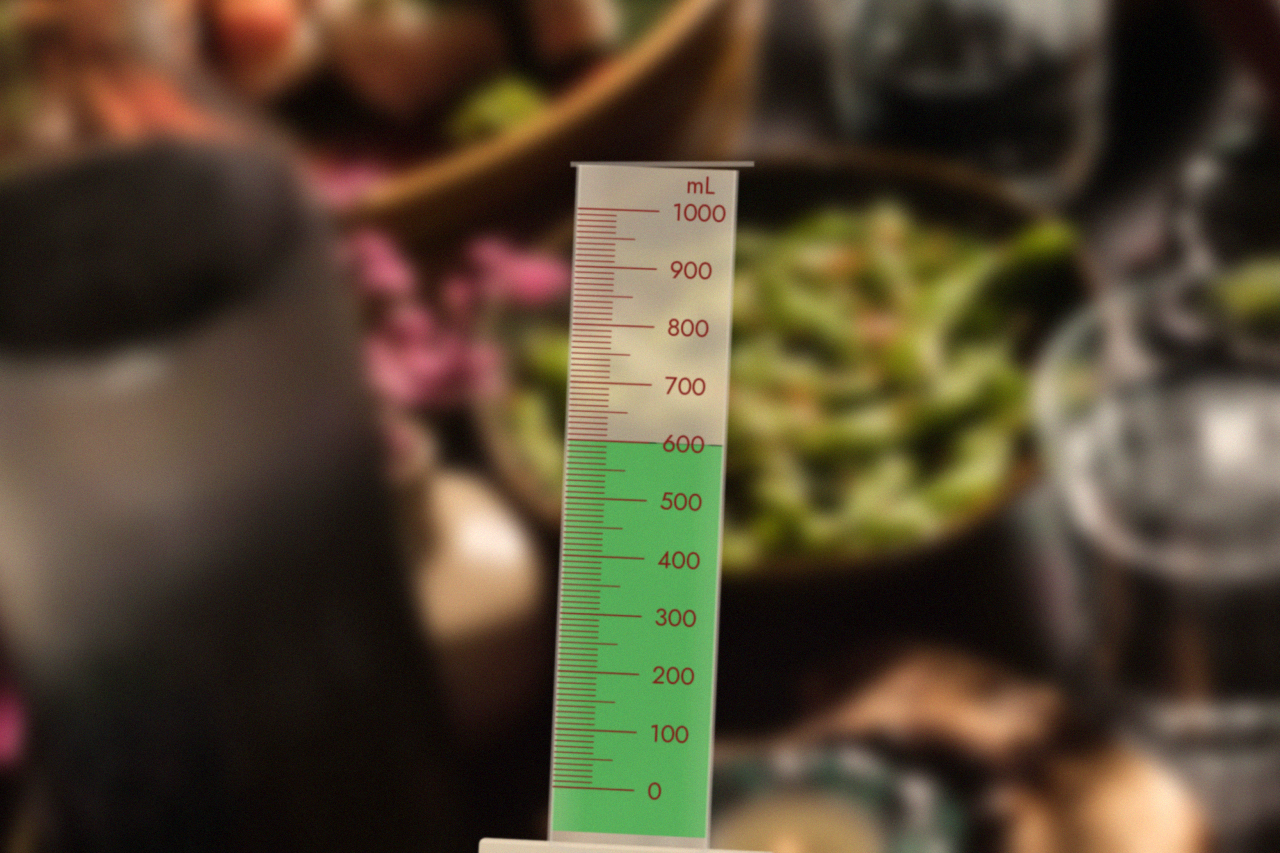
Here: 600 (mL)
